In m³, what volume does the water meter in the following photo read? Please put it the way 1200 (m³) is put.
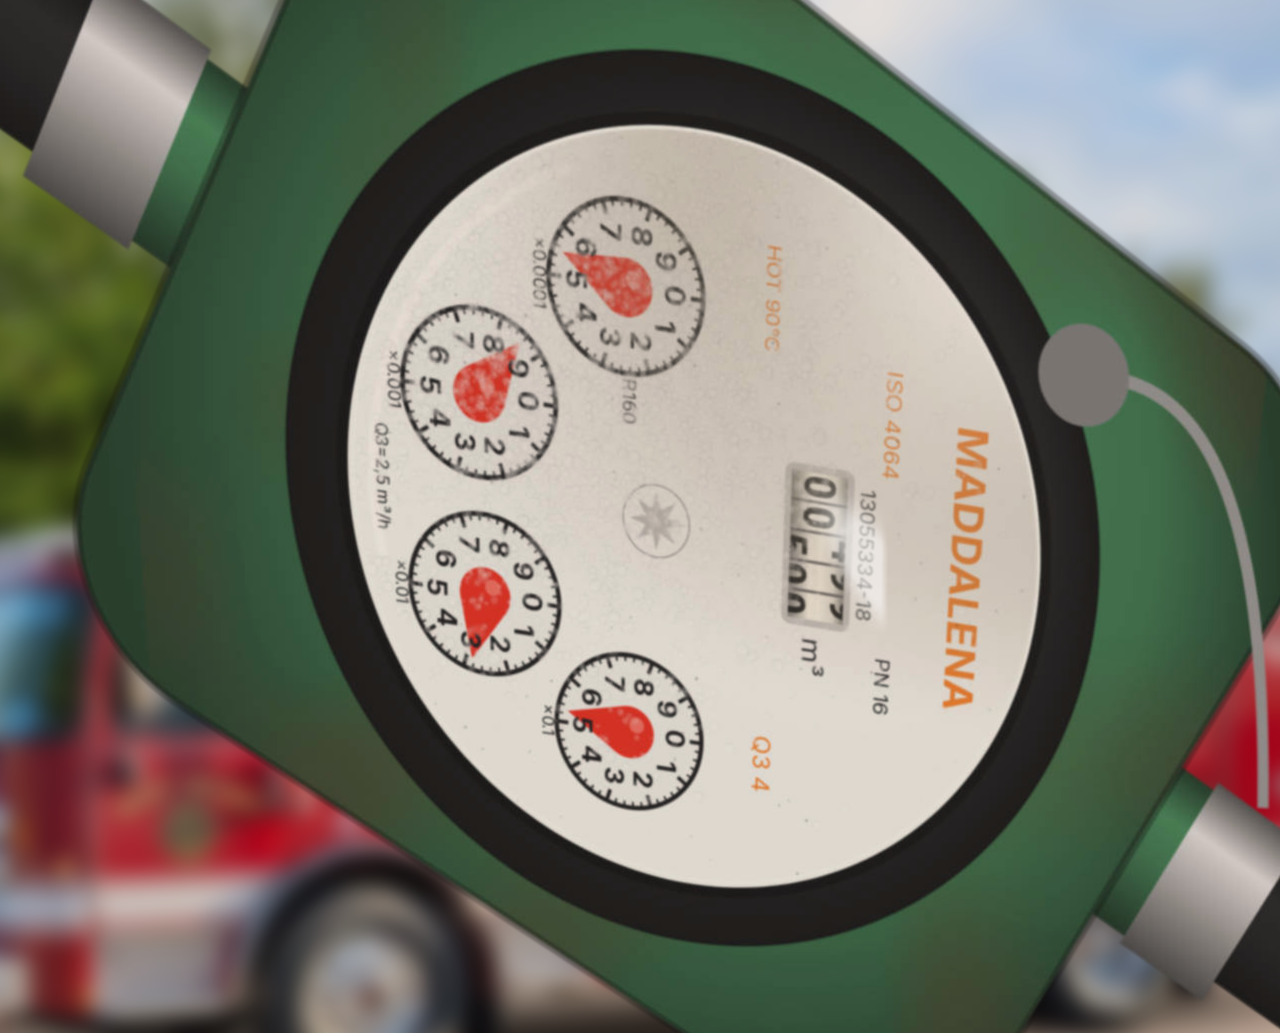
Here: 499.5285 (m³)
